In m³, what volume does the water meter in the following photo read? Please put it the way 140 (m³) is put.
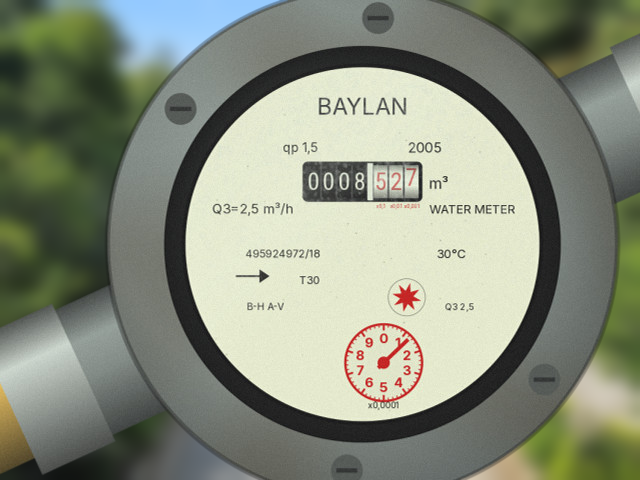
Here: 8.5271 (m³)
